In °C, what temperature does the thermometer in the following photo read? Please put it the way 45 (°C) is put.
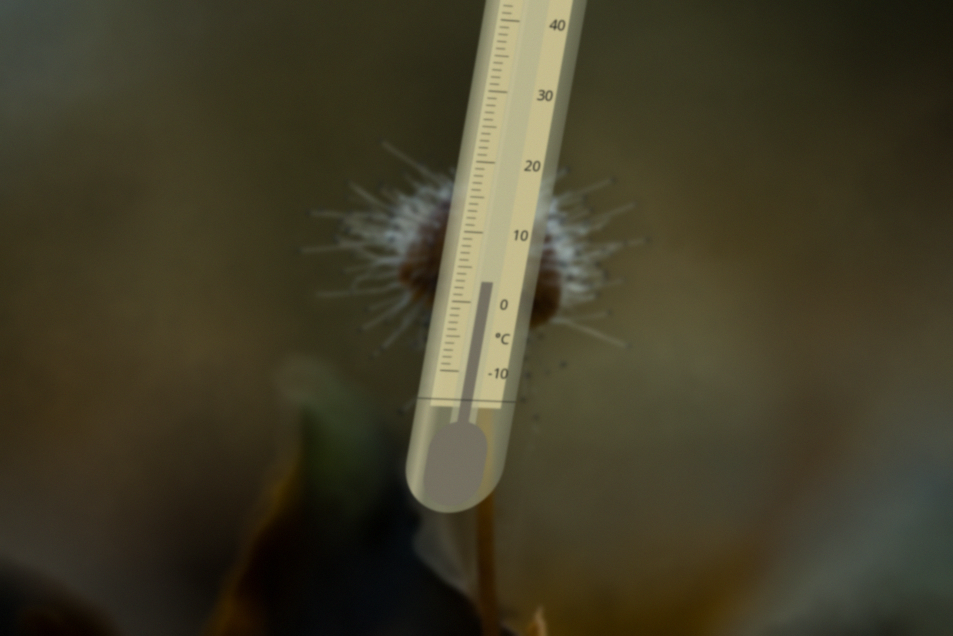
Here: 3 (°C)
